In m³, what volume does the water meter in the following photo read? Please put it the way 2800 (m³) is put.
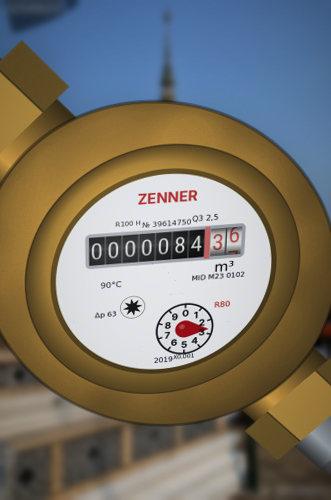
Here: 84.362 (m³)
